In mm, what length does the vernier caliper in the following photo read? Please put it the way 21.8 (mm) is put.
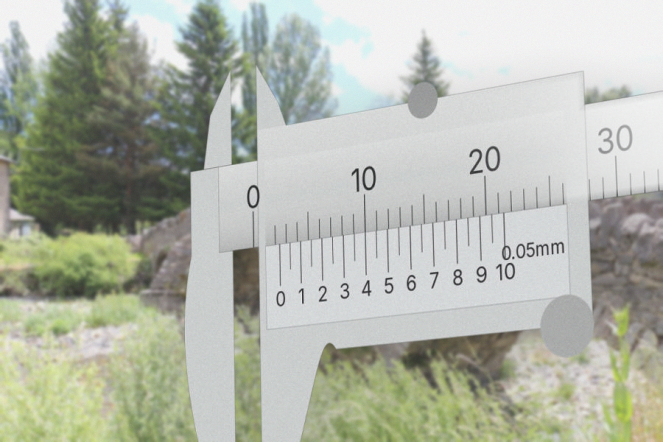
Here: 2.4 (mm)
